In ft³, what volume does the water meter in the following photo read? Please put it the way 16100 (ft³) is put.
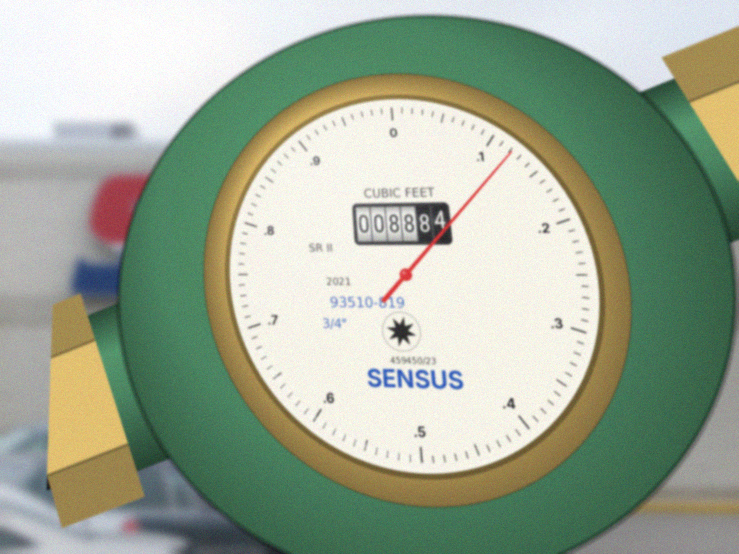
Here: 8884.12 (ft³)
